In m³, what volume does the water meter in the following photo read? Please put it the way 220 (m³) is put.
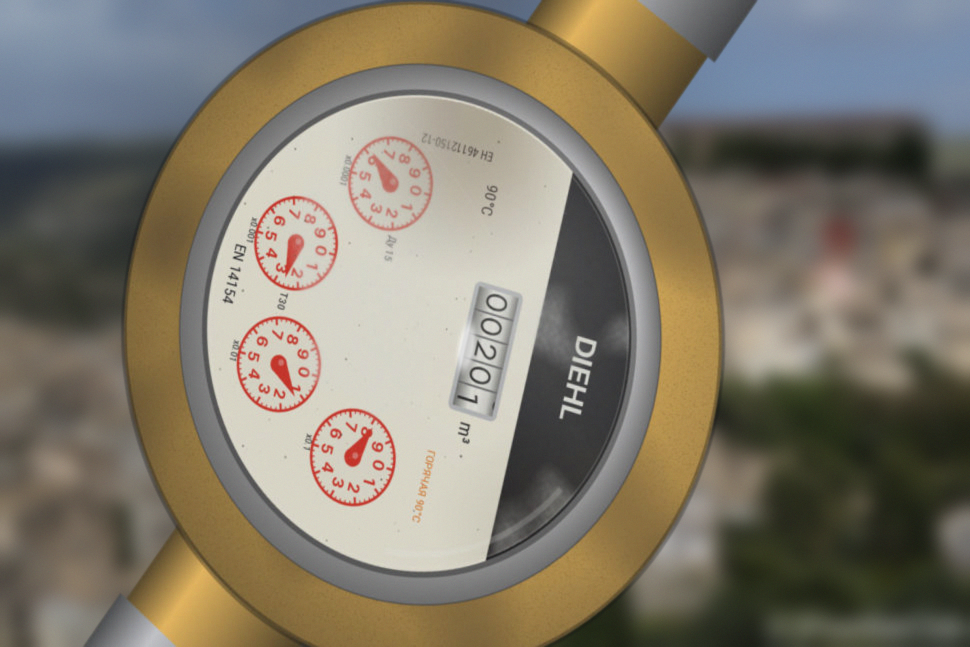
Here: 200.8126 (m³)
